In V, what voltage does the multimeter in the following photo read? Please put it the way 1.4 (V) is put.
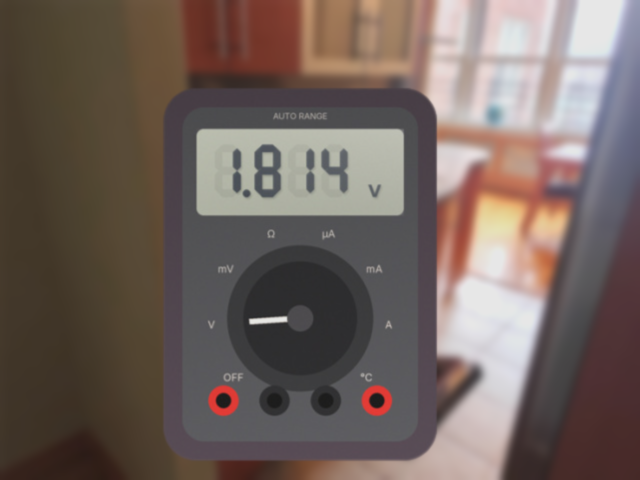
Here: 1.814 (V)
